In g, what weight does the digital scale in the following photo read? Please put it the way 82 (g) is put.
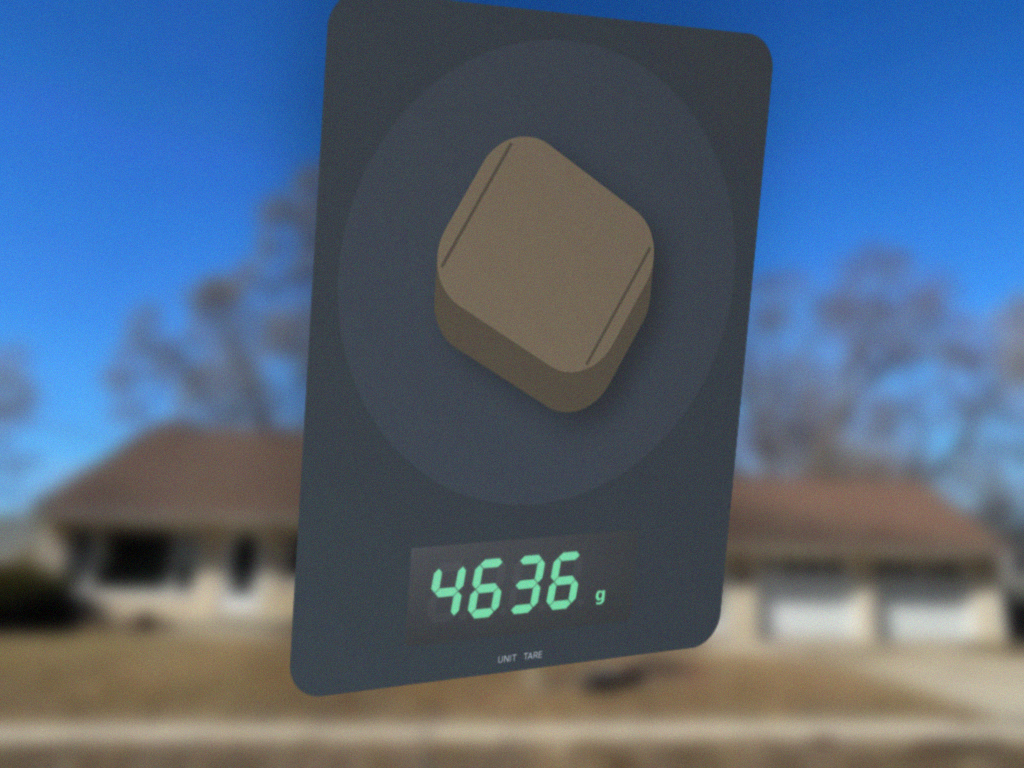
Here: 4636 (g)
